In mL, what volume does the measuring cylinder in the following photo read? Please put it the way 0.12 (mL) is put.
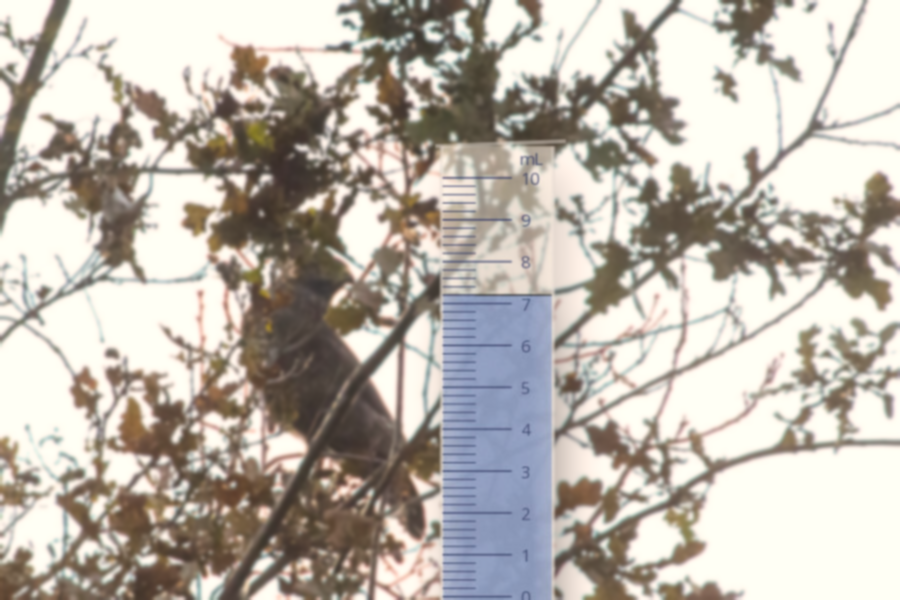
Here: 7.2 (mL)
